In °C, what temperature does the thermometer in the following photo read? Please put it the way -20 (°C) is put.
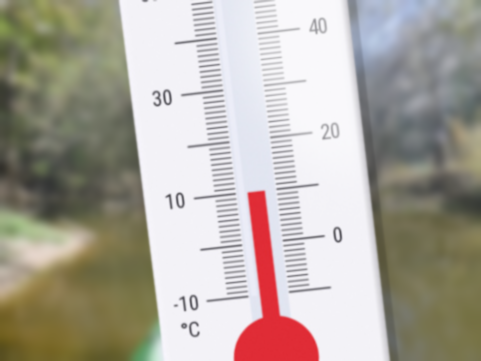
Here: 10 (°C)
